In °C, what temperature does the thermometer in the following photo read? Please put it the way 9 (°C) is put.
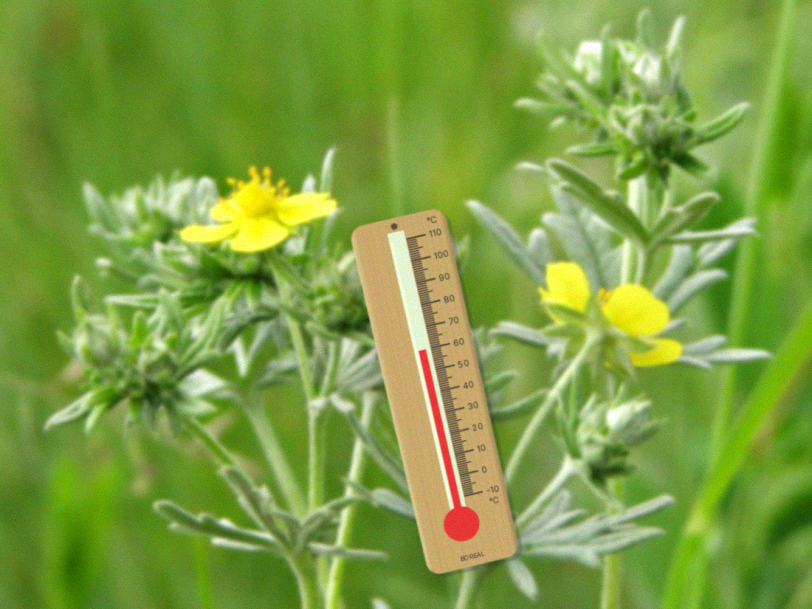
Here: 60 (°C)
